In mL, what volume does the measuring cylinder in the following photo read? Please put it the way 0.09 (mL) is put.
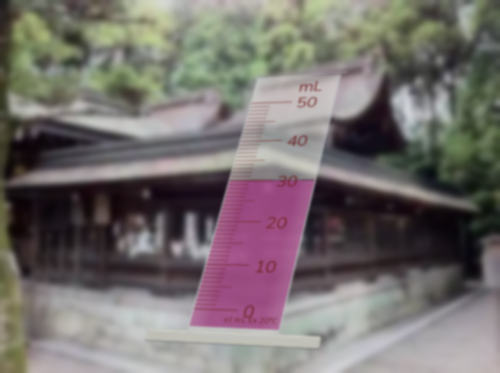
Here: 30 (mL)
